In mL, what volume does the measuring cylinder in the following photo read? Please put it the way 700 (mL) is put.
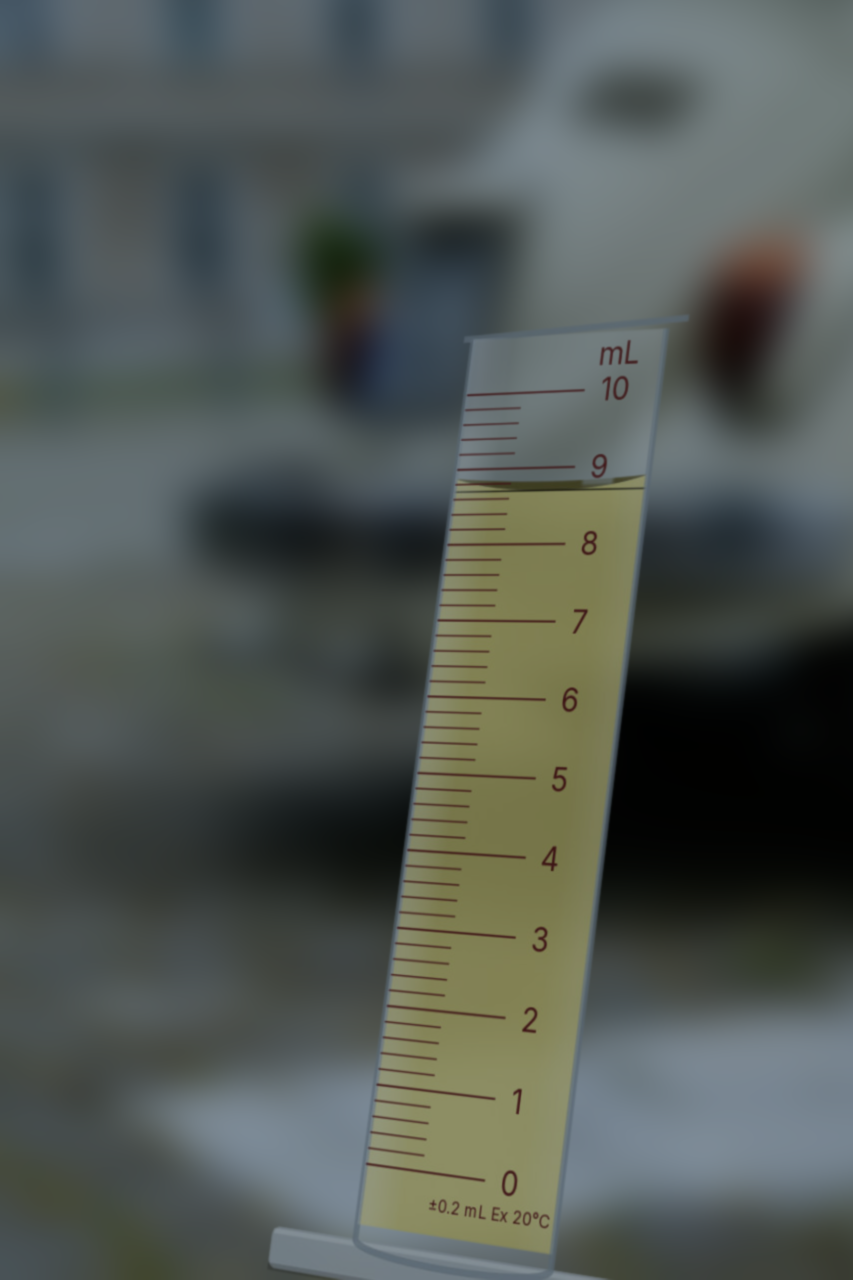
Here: 8.7 (mL)
